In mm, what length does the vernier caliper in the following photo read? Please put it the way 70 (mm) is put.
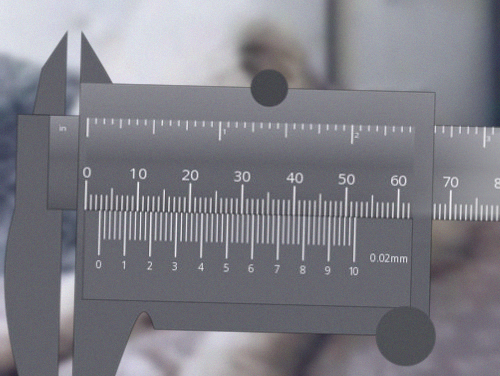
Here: 2.8 (mm)
